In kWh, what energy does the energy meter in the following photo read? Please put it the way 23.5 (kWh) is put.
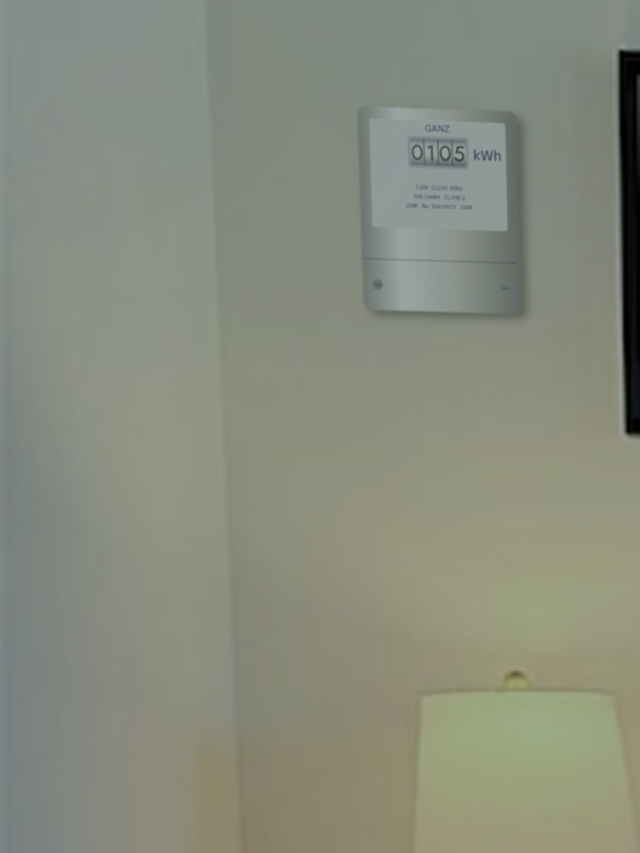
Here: 105 (kWh)
